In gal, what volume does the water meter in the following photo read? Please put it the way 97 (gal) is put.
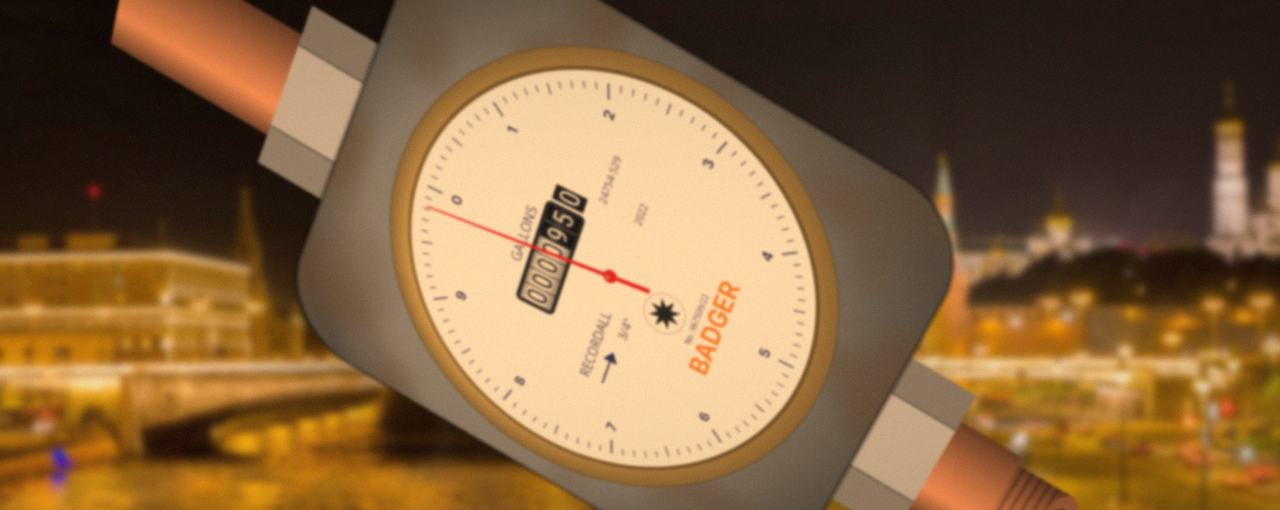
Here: 949.8 (gal)
